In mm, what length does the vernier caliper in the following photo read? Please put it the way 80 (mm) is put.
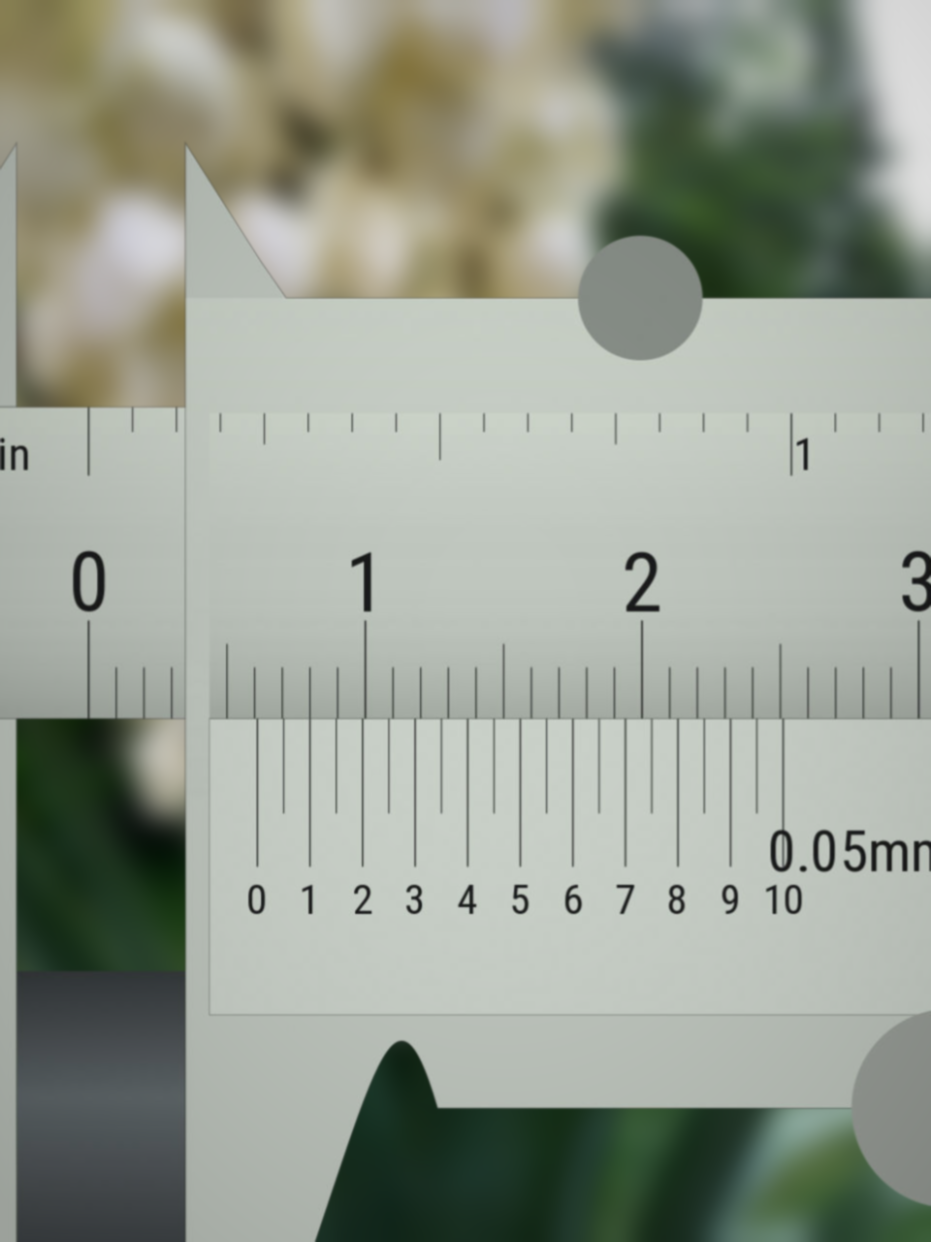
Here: 6.10 (mm)
